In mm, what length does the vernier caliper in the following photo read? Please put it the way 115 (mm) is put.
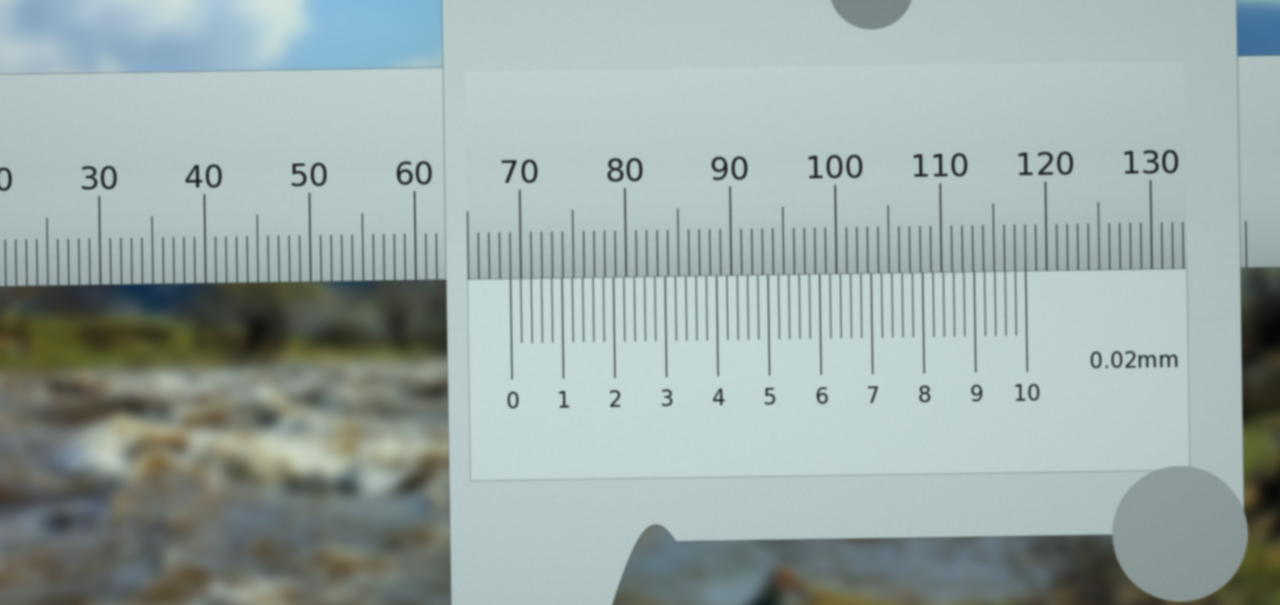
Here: 69.0 (mm)
